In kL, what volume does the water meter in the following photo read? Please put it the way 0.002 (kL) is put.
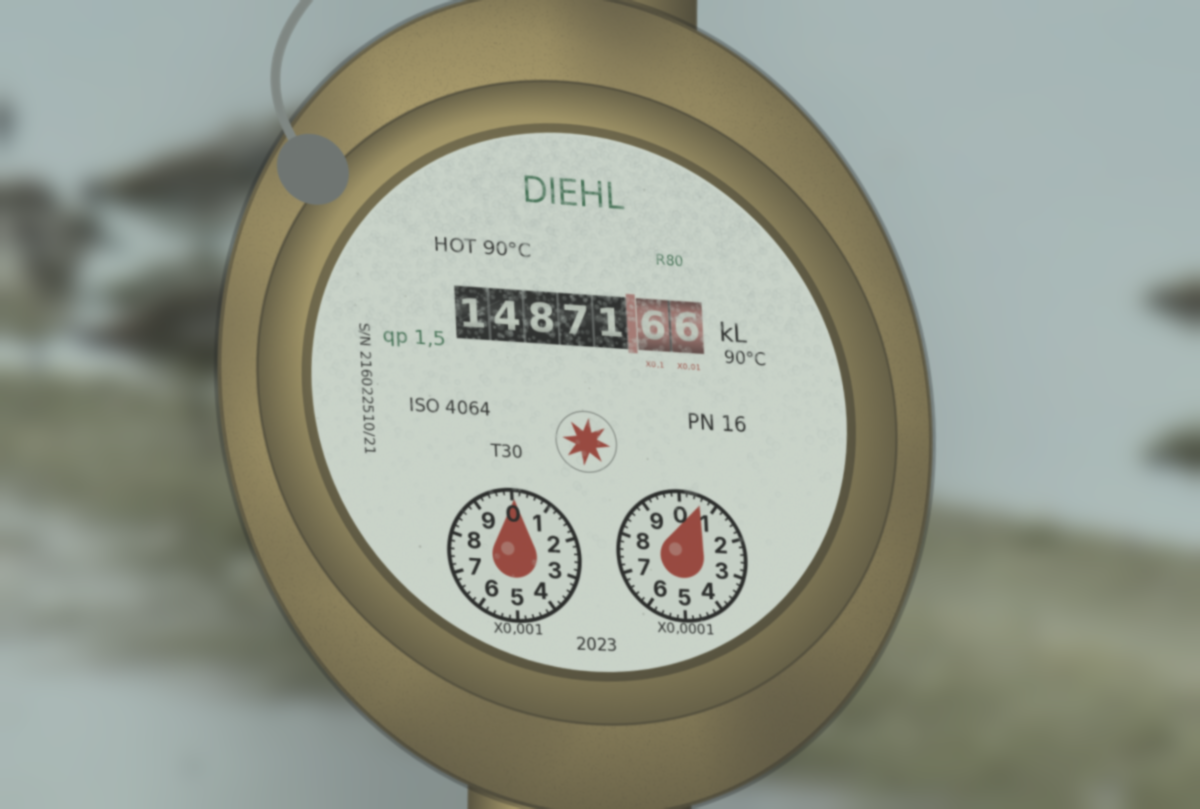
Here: 14871.6600 (kL)
